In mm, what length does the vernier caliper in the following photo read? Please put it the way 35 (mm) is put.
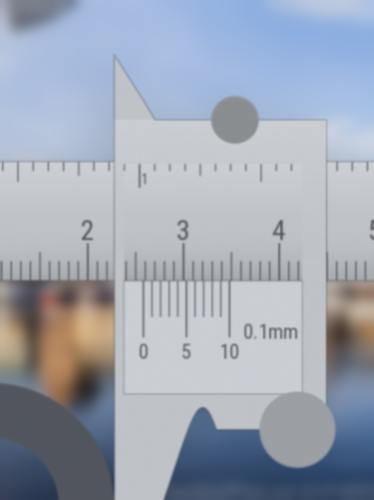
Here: 25.8 (mm)
